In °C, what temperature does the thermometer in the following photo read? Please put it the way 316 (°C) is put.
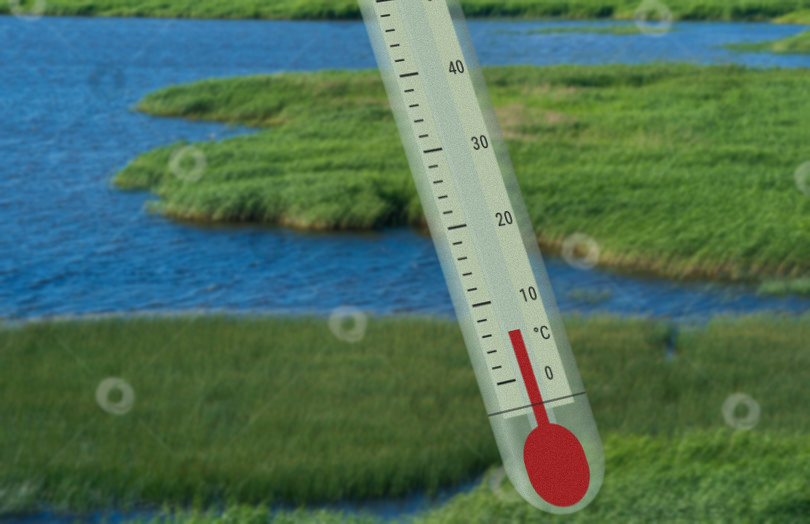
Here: 6 (°C)
